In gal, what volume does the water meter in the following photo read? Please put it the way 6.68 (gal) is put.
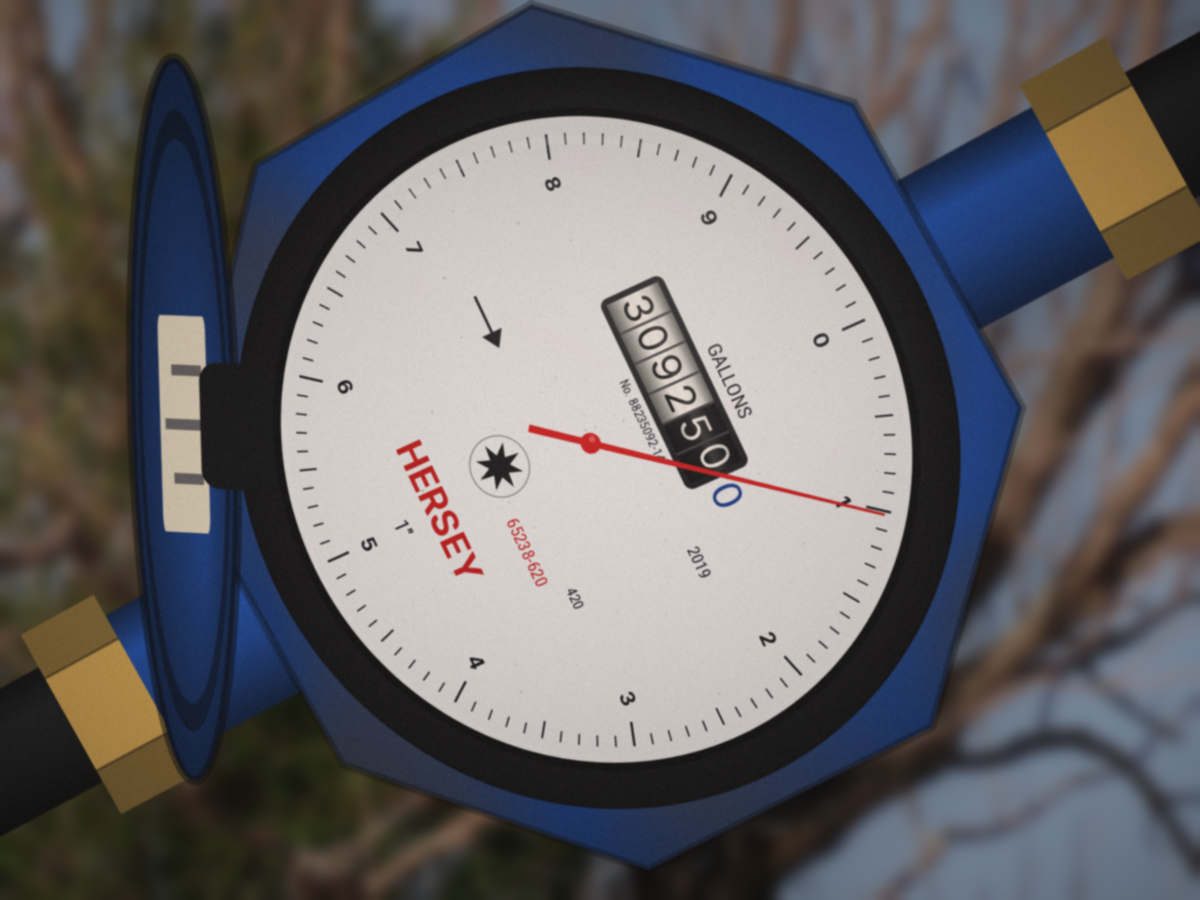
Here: 3092501.0 (gal)
